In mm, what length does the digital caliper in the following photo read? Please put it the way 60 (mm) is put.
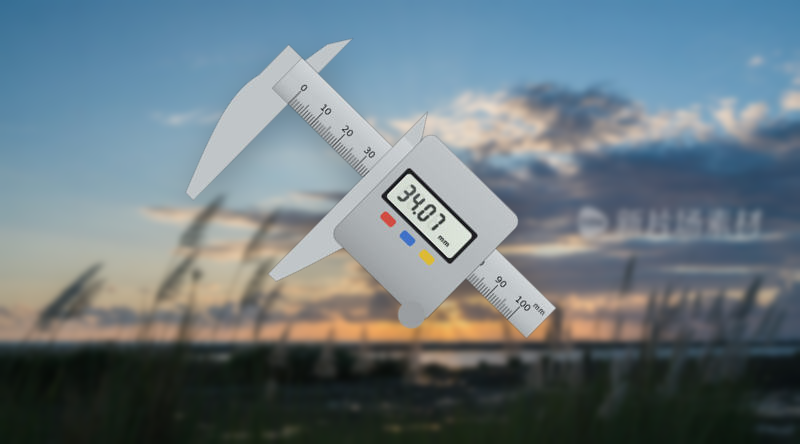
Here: 34.07 (mm)
